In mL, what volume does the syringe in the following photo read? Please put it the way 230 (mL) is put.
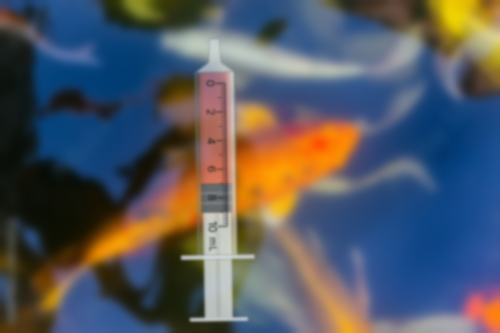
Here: 7 (mL)
